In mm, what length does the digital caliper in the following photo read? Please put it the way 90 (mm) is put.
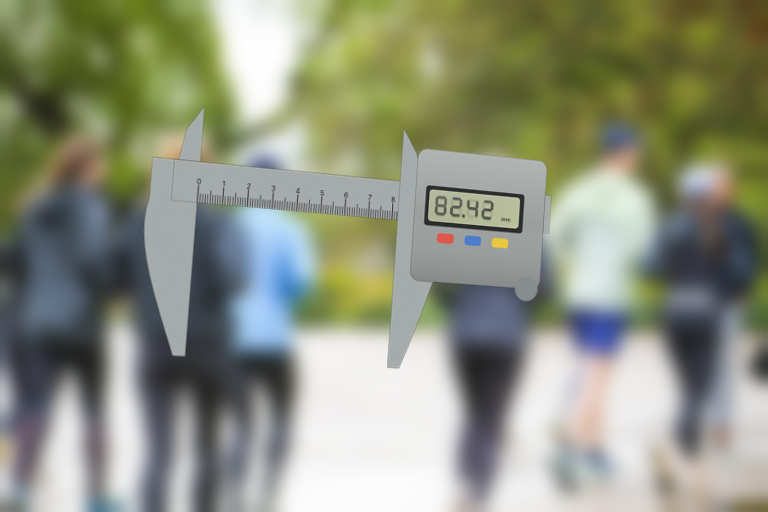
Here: 82.42 (mm)
